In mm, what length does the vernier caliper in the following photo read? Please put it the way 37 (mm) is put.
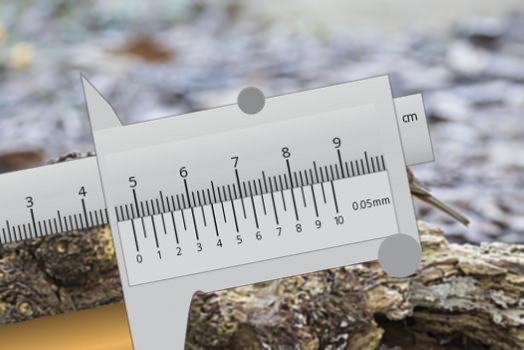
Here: 48.6 (mm)
